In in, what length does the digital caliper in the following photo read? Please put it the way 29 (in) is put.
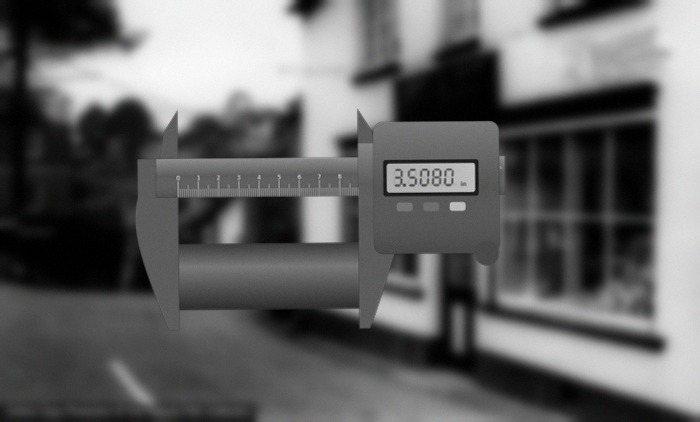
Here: 3.5080 (in)
